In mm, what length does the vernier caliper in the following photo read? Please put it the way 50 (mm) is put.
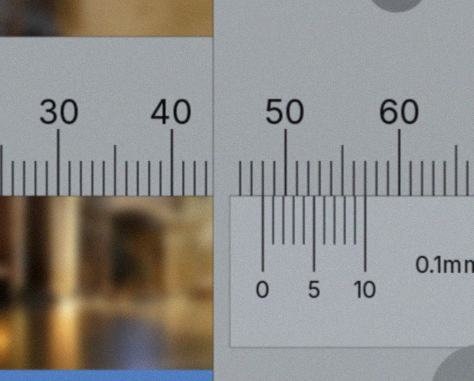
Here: 48.0 (mm)
